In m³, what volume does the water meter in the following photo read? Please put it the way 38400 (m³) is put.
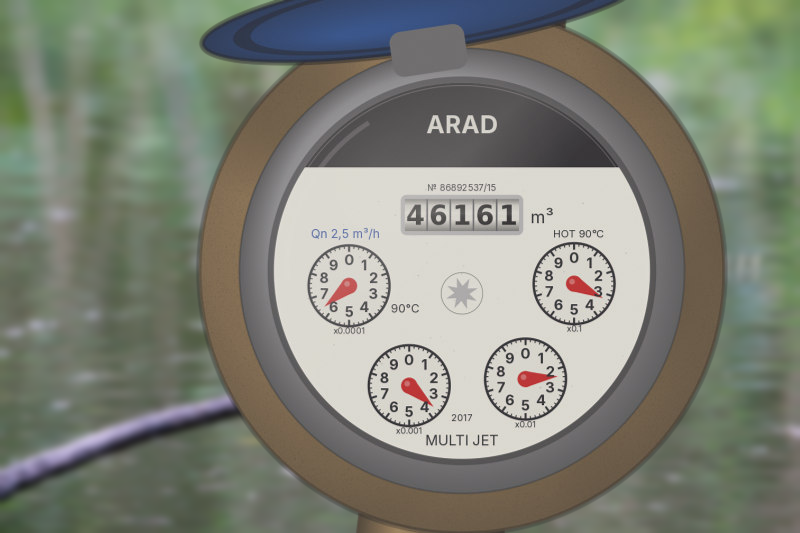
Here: 46161.3236 (m³)
